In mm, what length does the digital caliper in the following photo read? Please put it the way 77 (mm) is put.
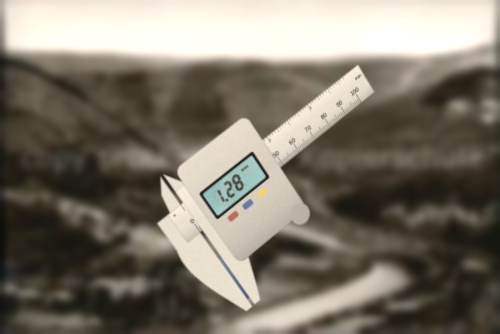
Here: 1.28 (mm)
